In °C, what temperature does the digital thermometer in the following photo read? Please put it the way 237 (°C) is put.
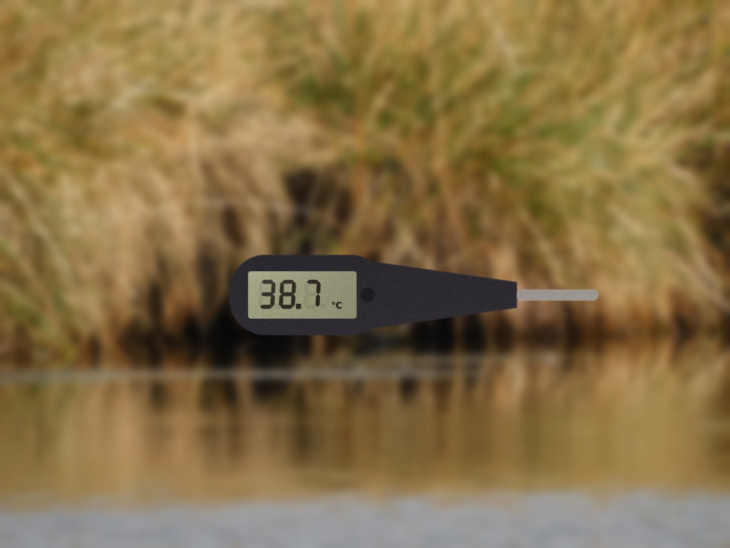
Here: 38.7 (°C)
